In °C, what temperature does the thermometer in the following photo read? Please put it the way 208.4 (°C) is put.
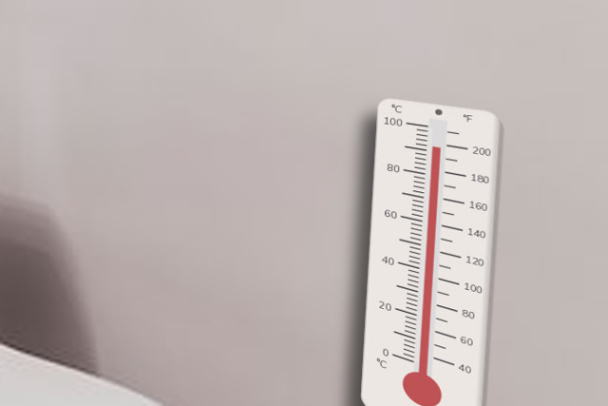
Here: 92 (°C)
